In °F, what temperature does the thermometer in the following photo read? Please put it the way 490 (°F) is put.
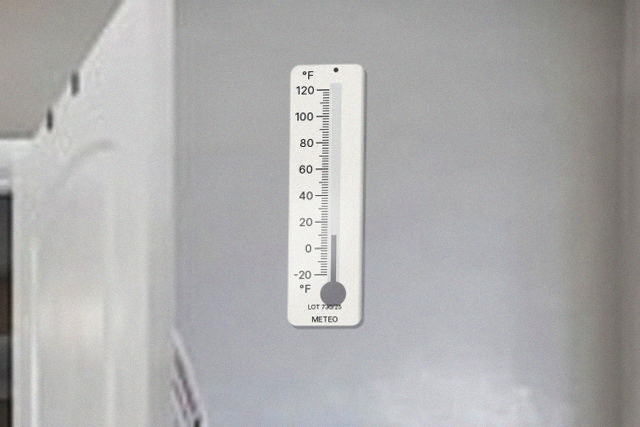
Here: 10 (°F)
